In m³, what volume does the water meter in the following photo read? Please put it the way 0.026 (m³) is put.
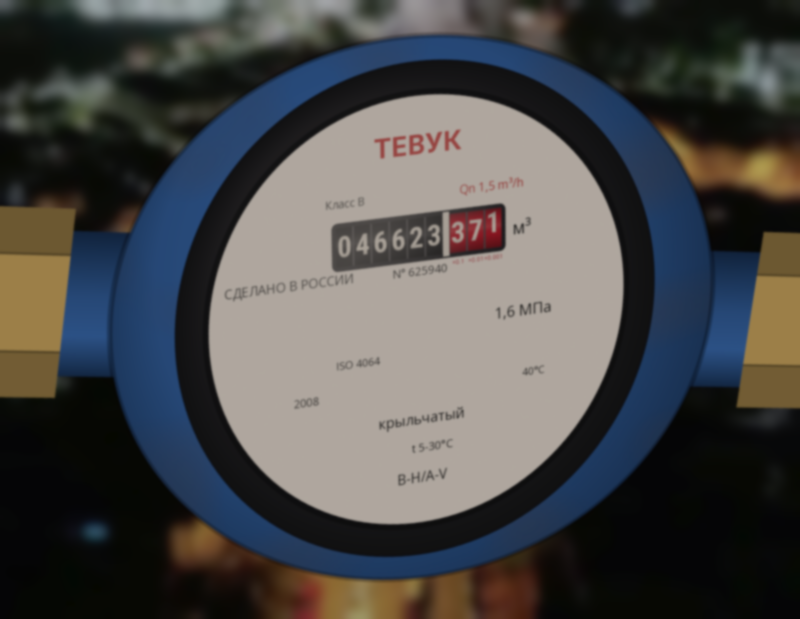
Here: 46623.371 (m³)
